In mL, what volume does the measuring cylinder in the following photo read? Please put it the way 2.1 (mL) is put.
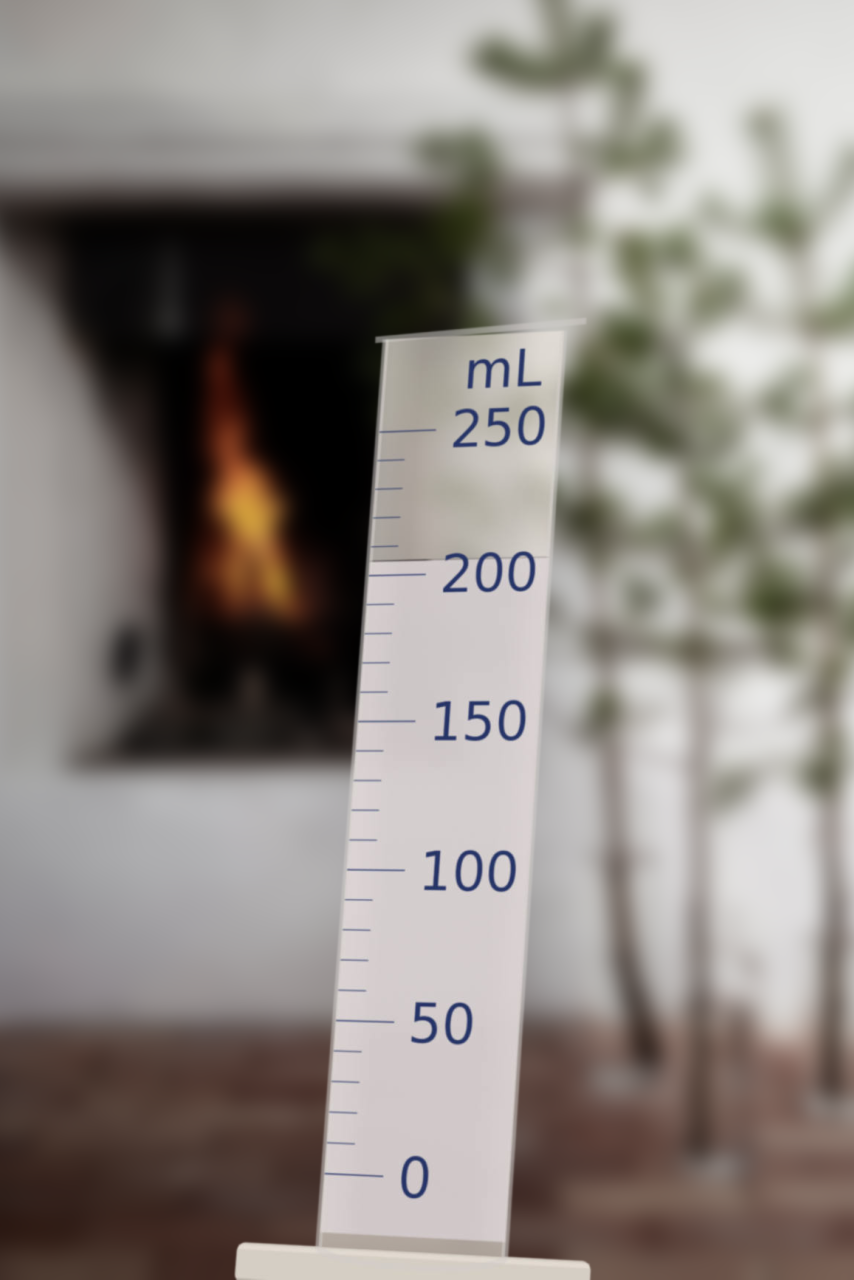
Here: 205 (mL)
